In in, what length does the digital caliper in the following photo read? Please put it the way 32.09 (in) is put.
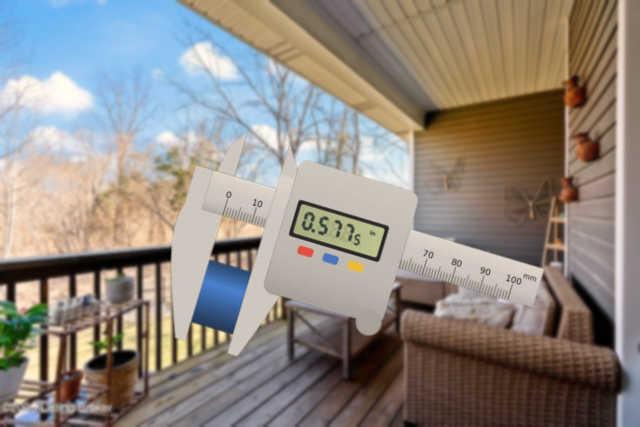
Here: 0.5775 (in)
